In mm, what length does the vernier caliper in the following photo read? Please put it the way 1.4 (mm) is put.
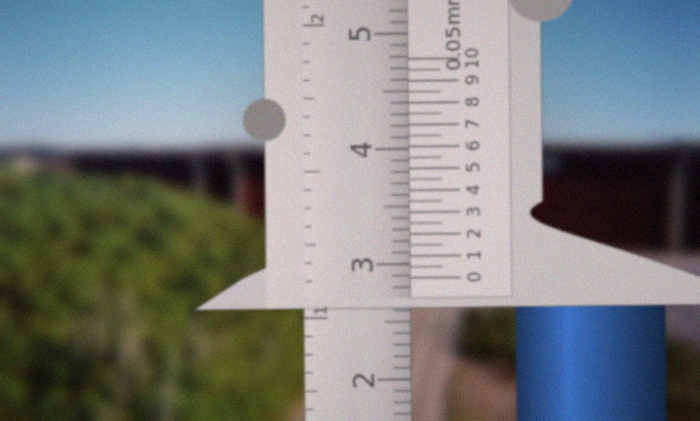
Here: 28.8 (mm)
